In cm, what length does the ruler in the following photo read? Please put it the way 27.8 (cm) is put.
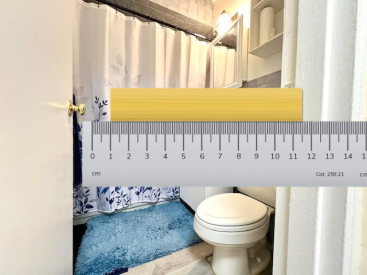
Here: 10.5 (cm)
